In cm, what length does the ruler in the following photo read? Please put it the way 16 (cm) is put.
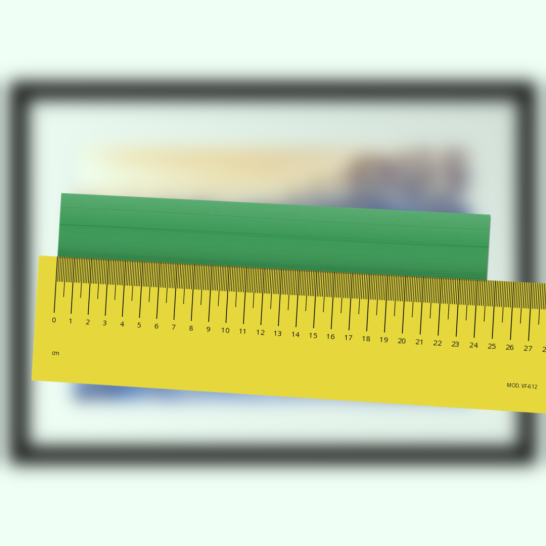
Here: 24.5 (cm)
